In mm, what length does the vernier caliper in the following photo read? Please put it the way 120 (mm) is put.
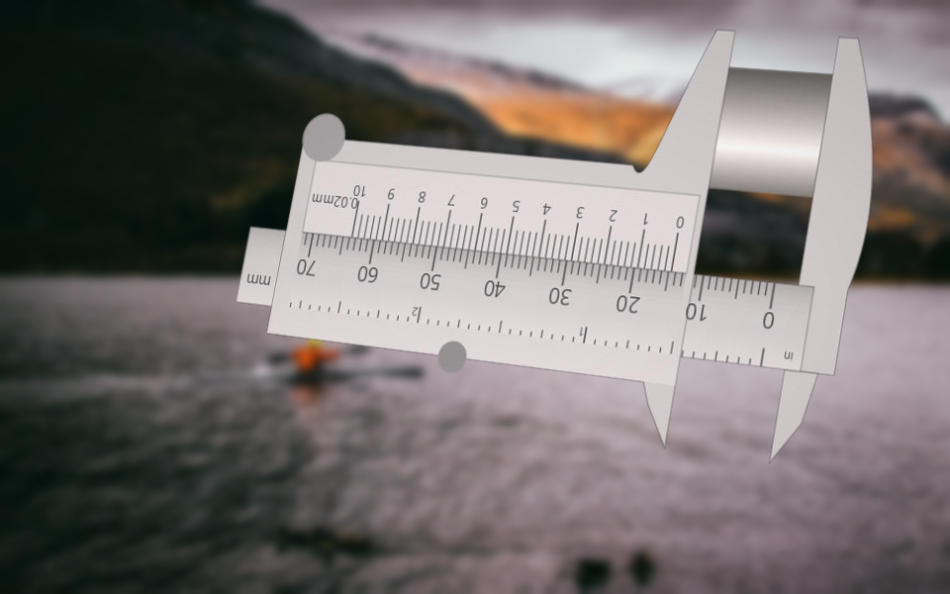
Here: 14.6 (mm)
